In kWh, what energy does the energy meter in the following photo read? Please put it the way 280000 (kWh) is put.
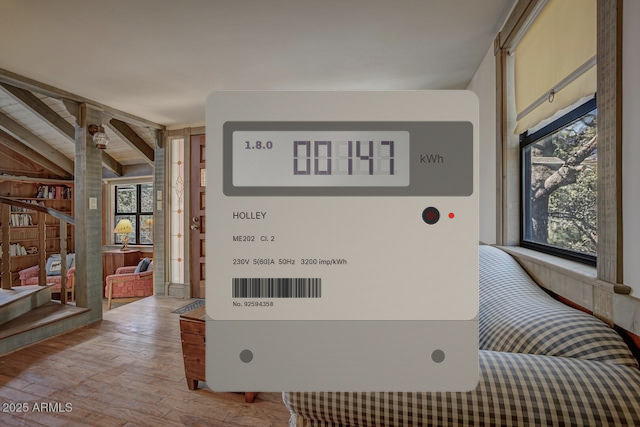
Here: 147 (kWh)
